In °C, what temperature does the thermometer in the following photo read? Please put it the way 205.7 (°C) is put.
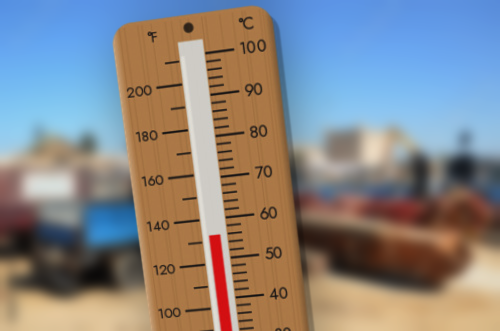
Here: 56 (°C)
